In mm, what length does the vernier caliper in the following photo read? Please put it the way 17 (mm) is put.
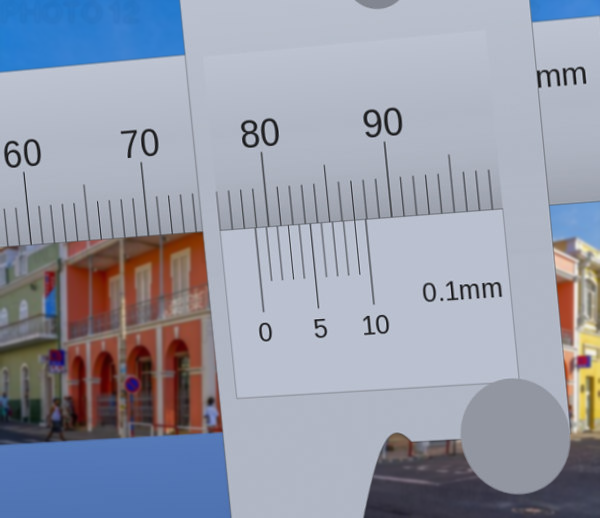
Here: 78.9 (mm)
